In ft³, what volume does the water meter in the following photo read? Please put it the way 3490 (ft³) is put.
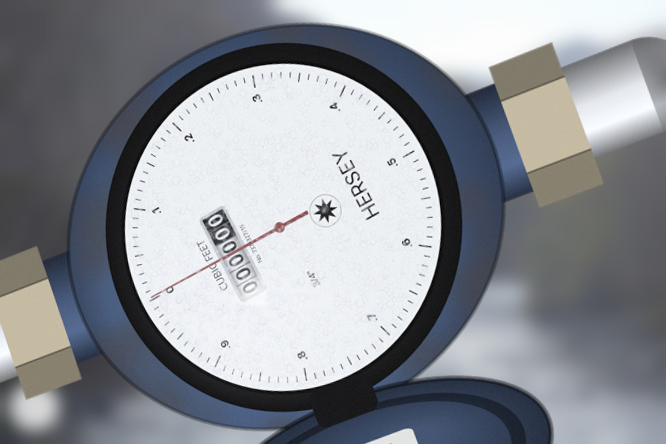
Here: 0.00 (ft³)
